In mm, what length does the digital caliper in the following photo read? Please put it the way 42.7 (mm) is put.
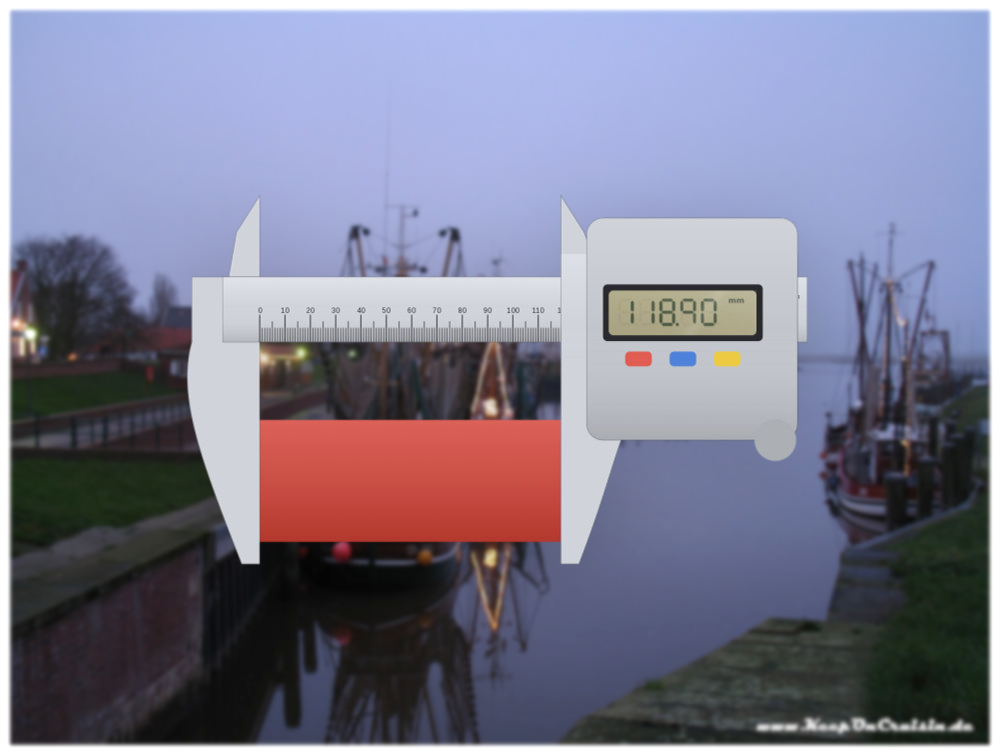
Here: 118.90 (mm)
